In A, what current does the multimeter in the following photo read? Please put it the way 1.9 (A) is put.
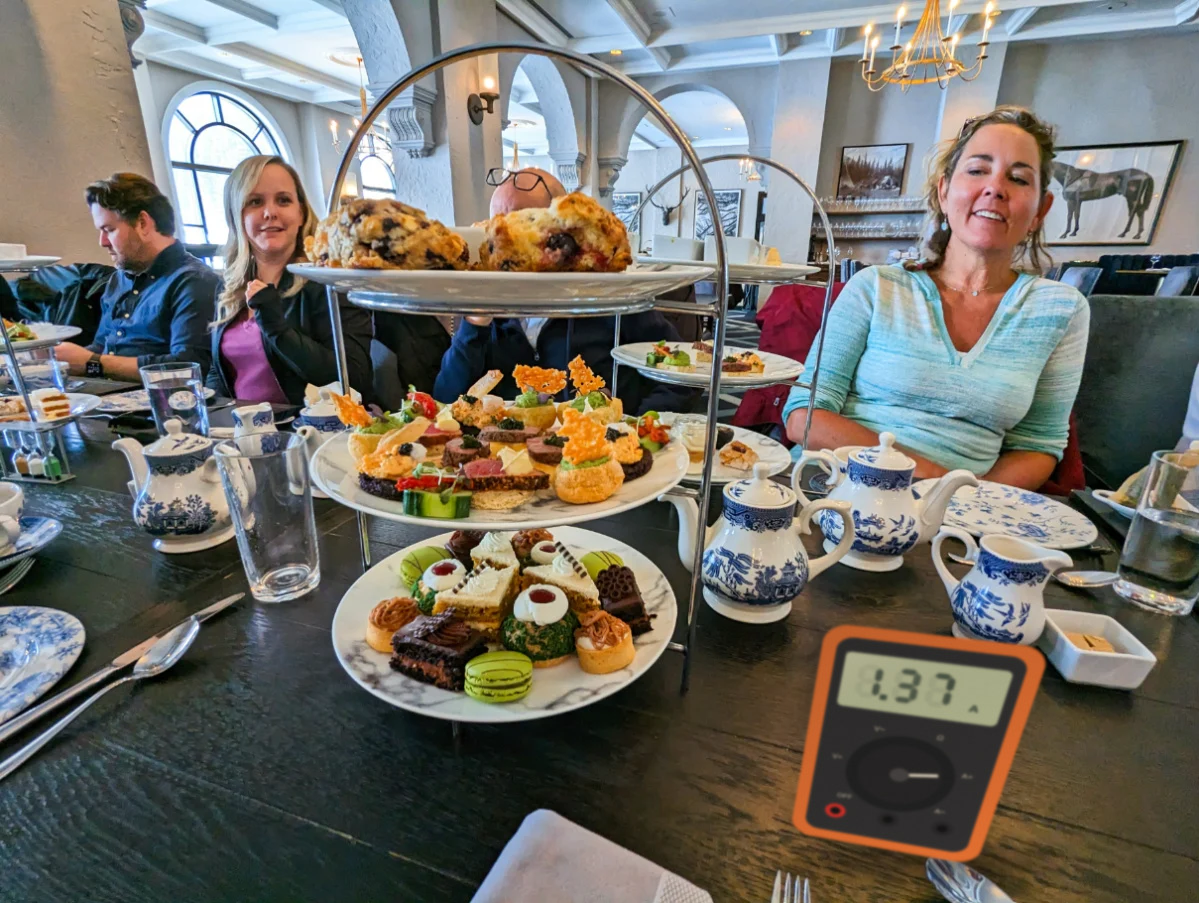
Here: 1.37 (A)
